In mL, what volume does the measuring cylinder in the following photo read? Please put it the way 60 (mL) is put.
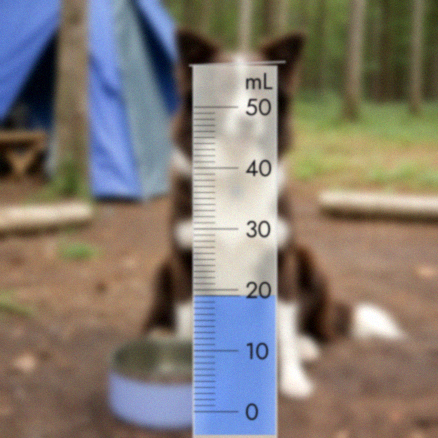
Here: 19 (mL)
